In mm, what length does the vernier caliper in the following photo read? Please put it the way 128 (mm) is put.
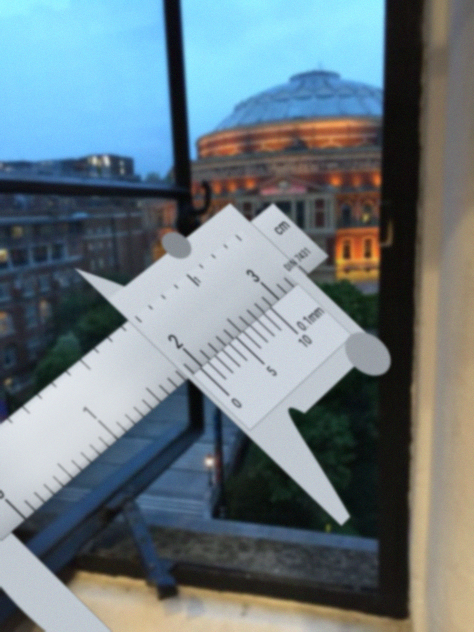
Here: 19.8 (mm)
